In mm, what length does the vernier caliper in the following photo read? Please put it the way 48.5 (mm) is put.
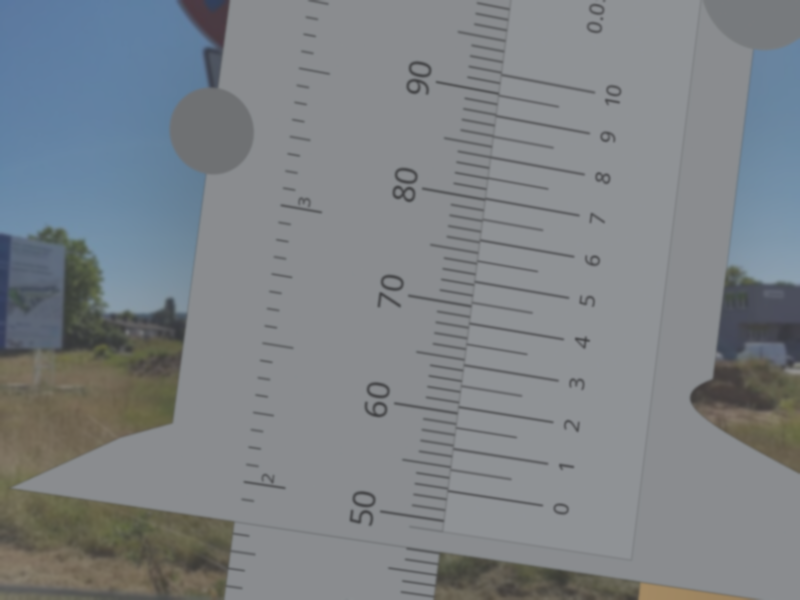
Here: 52.8 (mm)
